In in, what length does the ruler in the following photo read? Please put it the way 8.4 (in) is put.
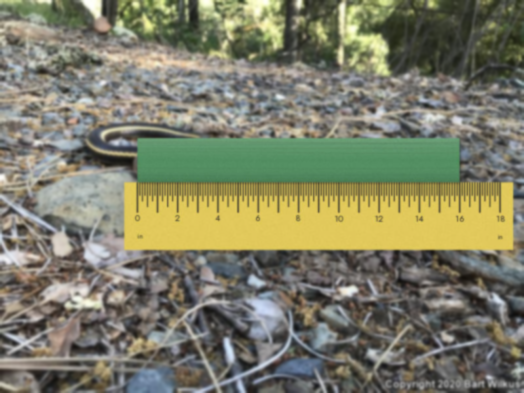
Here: 16 (in)
